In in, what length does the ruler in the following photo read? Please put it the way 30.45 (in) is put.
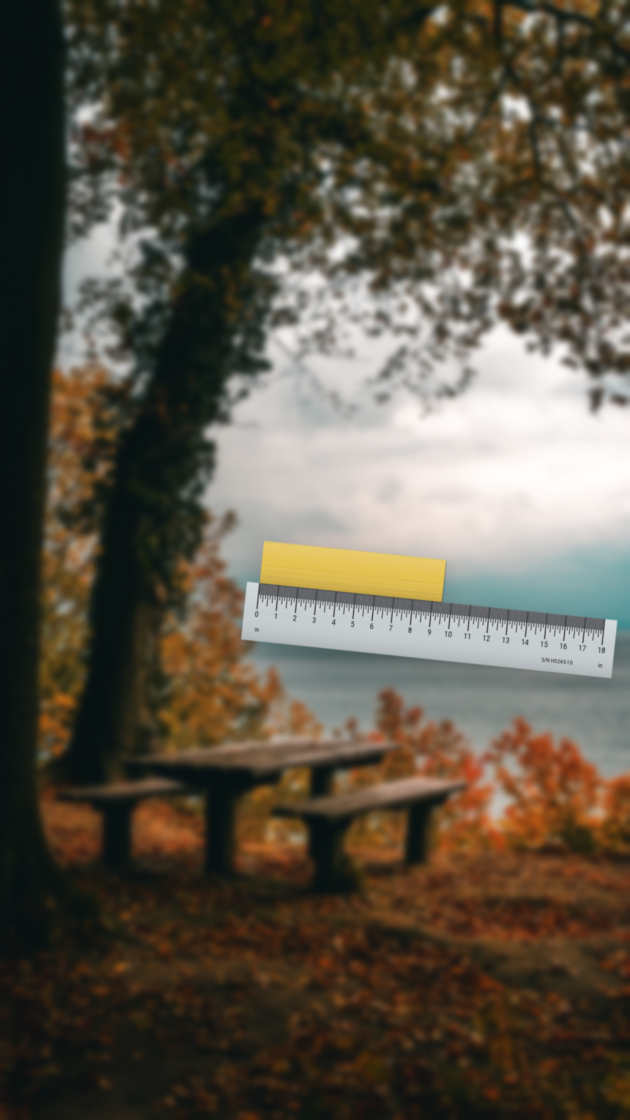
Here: 9.5 (in)
